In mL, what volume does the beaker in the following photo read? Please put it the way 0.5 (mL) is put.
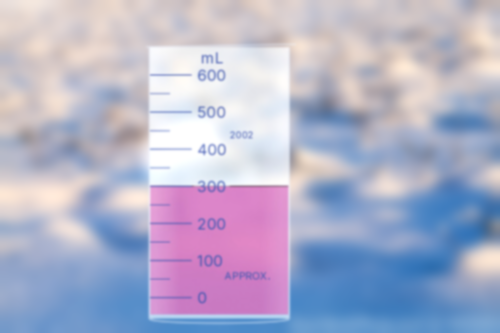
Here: 300 (mL)
